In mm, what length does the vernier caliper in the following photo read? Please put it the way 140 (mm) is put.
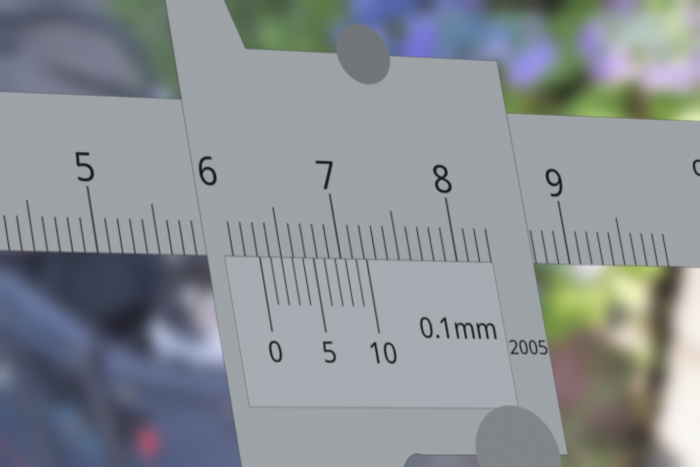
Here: 63.2 (mm)
